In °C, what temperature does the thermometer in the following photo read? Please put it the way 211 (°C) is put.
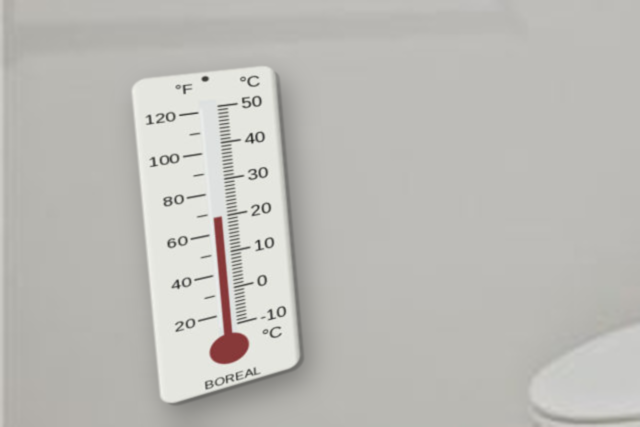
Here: 20 (°C)
